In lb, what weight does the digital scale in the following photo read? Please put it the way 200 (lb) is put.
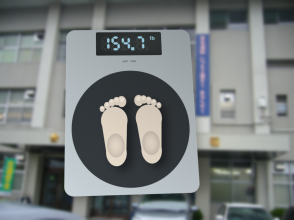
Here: 154.7 (lb)
